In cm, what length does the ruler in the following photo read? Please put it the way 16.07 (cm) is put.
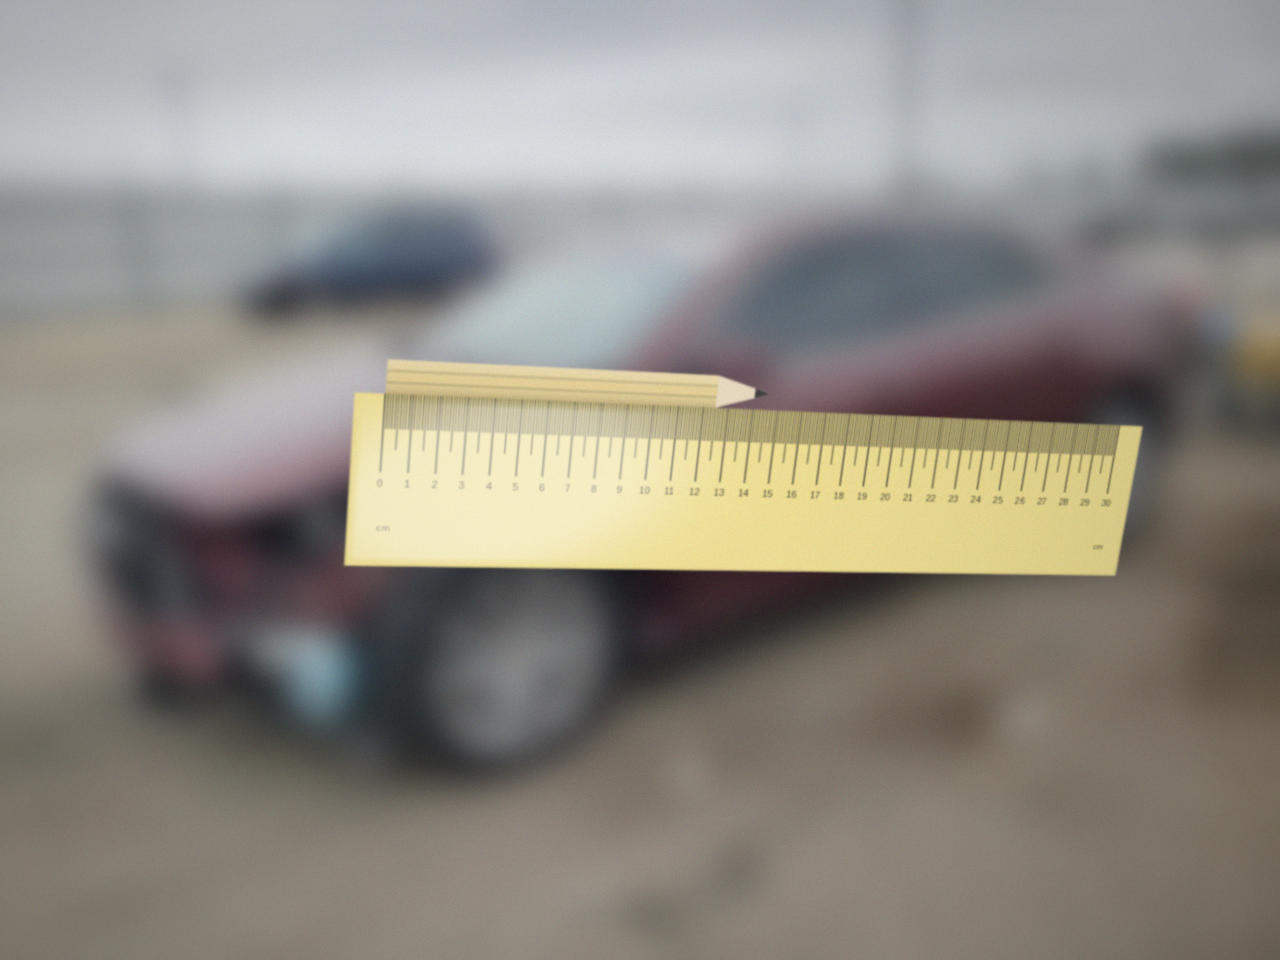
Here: 14.5 (cm)
